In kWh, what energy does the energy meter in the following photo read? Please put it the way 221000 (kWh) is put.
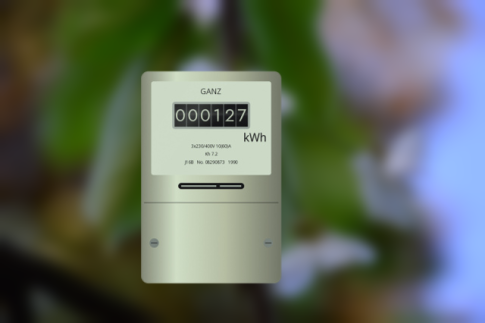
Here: 127 (kWh)
